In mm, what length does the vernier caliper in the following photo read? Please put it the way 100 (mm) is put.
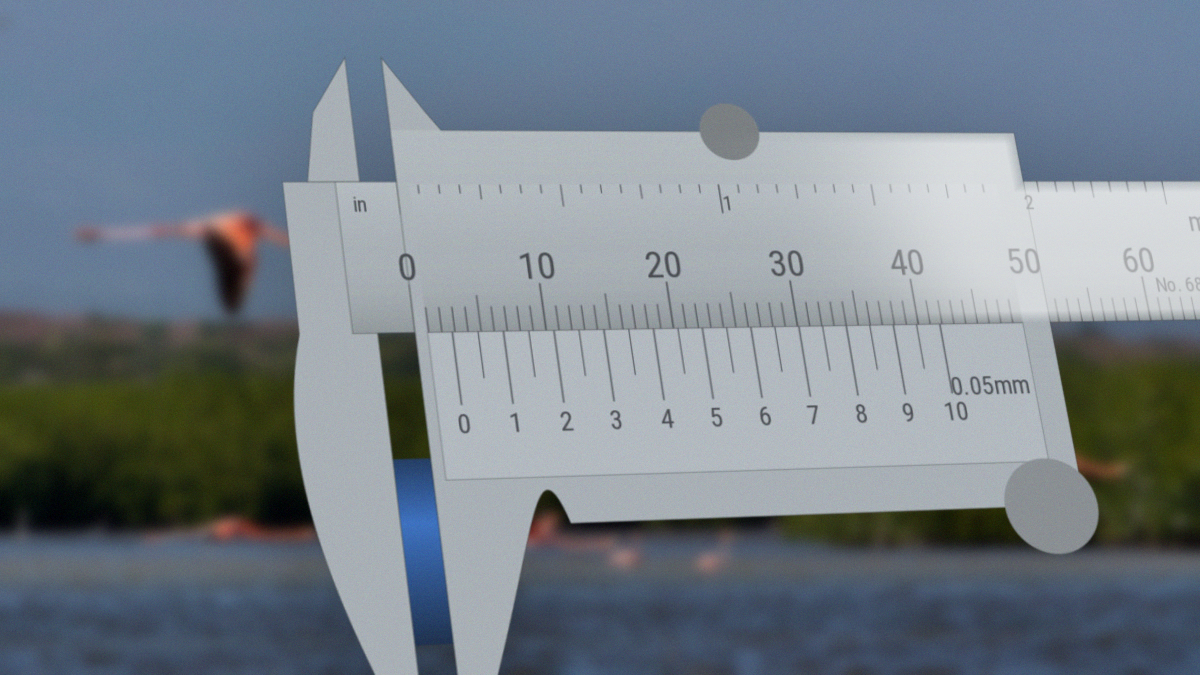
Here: 2.8 (mm)
